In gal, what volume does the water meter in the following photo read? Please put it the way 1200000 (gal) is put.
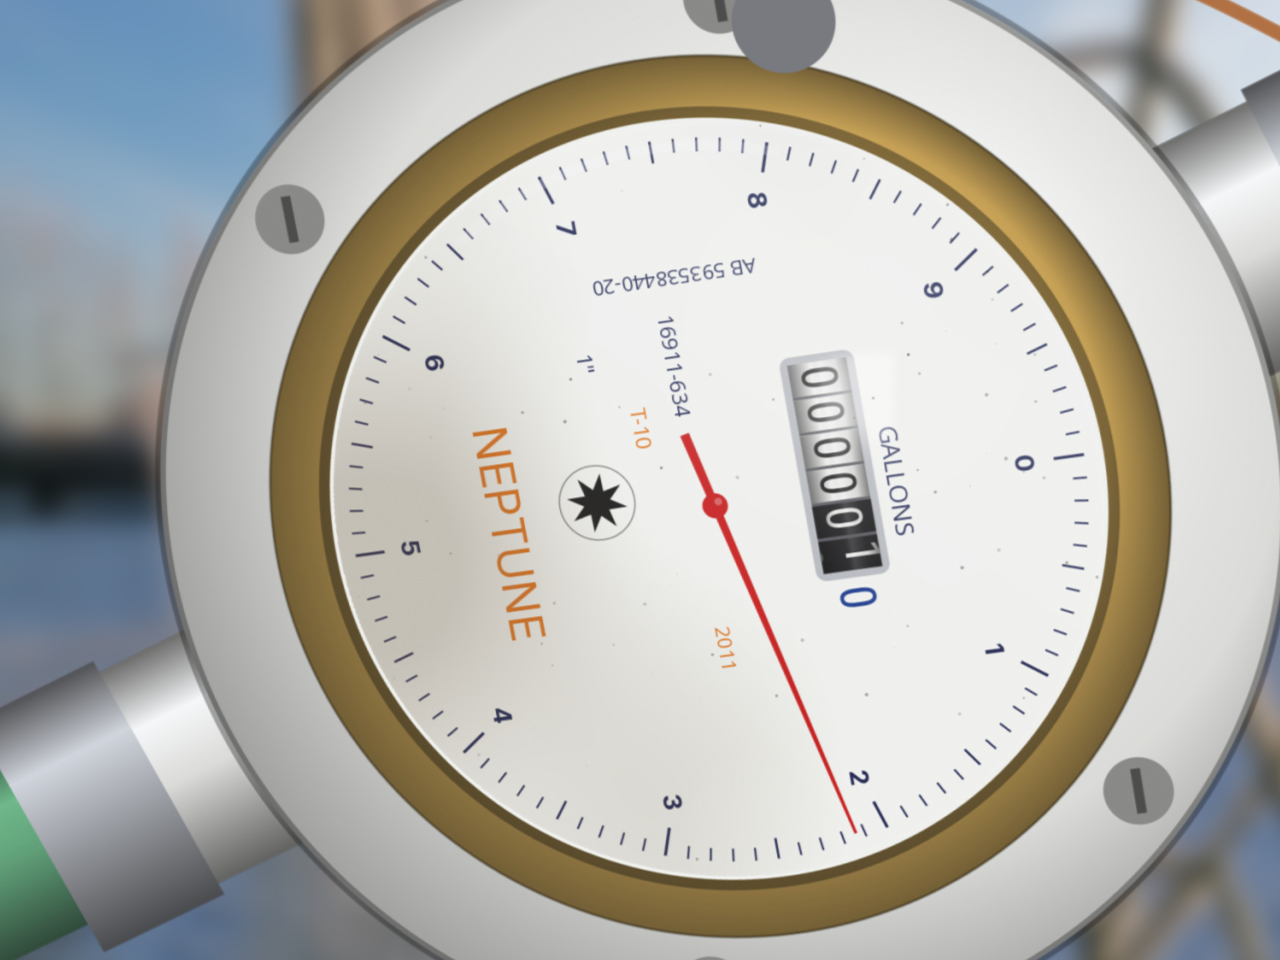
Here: 12.1 (gal)
